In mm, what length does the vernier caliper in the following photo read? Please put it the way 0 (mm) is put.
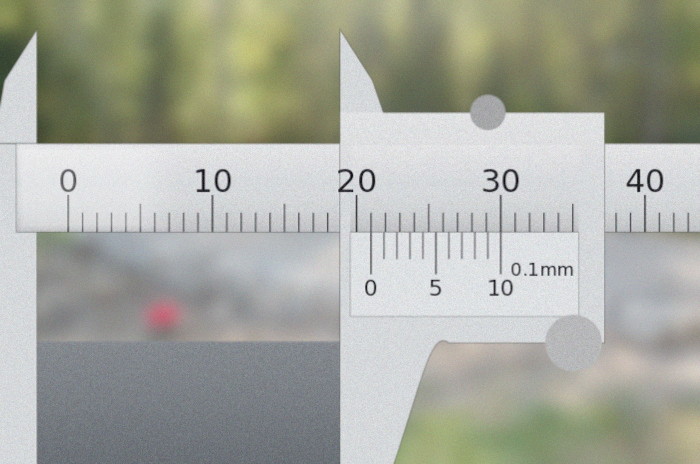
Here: 21.0 (mm)
